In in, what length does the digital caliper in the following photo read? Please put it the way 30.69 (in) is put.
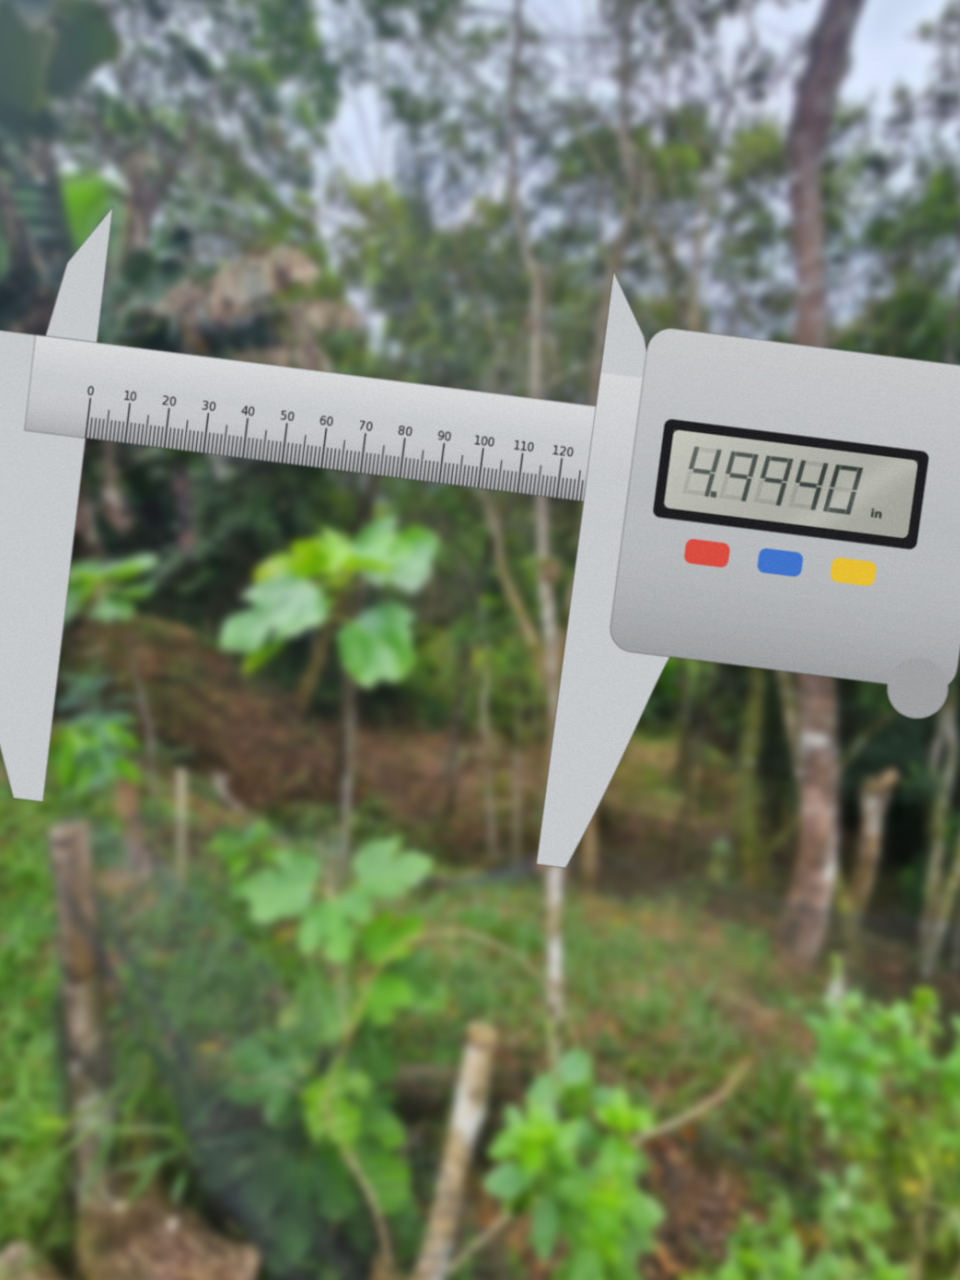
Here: 4.9940 (in)
